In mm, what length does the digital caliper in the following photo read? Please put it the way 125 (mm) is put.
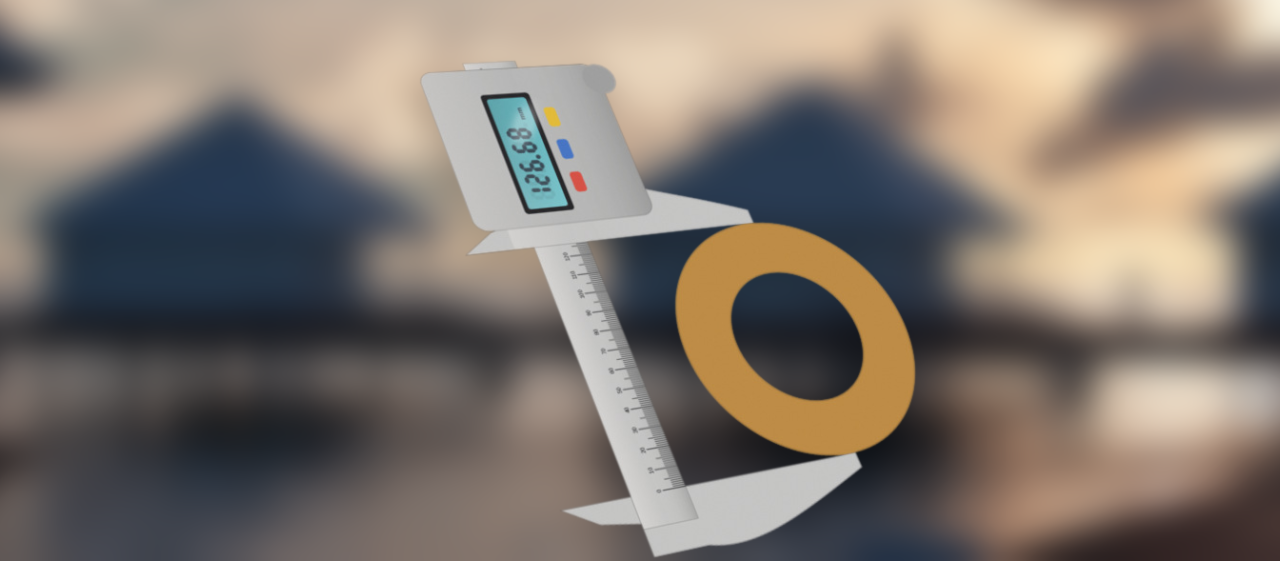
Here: 126.68 (mm)
